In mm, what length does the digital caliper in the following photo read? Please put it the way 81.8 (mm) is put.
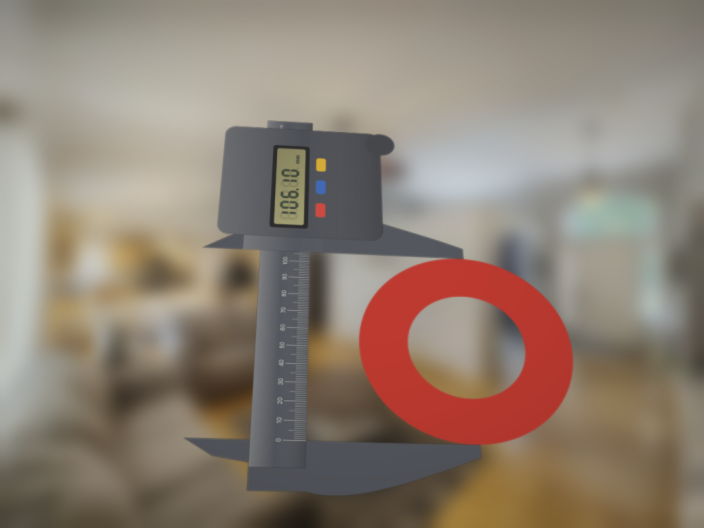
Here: 106.10 (mm)
